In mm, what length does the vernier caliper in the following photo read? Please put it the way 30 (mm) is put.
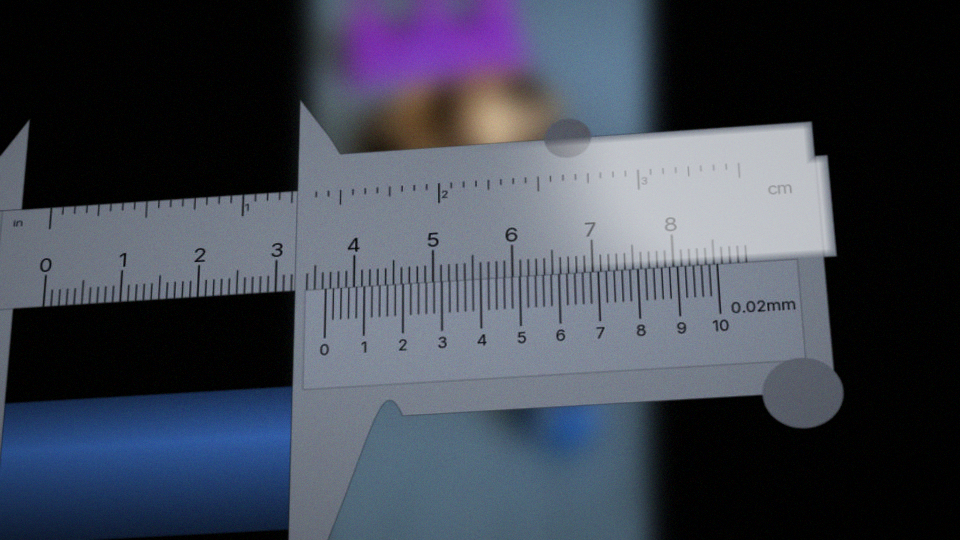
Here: 36.4 (mm)
